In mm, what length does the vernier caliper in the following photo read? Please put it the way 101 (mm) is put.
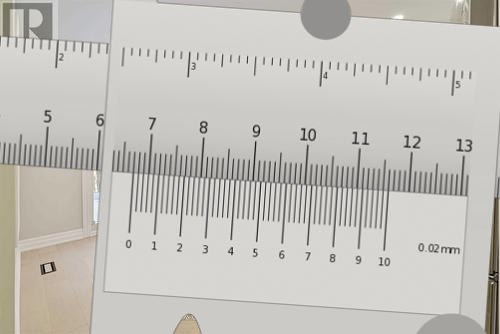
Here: 67.0 (mm)
